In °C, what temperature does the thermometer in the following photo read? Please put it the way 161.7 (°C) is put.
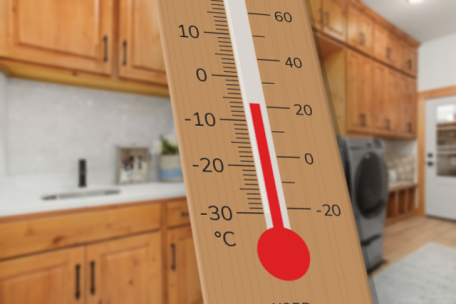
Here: -6 (°C)
